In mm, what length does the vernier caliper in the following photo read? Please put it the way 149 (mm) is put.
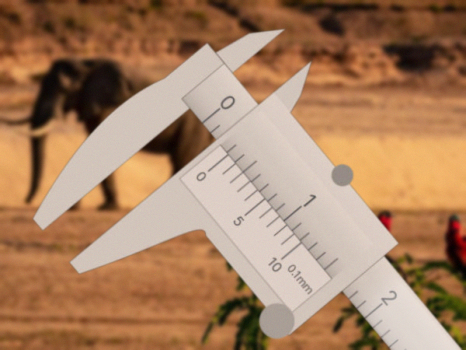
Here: 3.2 (mm)
